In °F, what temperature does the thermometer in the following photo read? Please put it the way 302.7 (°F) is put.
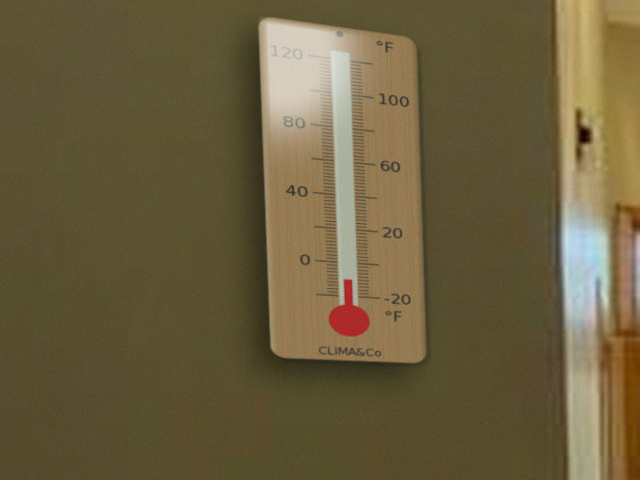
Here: -10 (°F)
